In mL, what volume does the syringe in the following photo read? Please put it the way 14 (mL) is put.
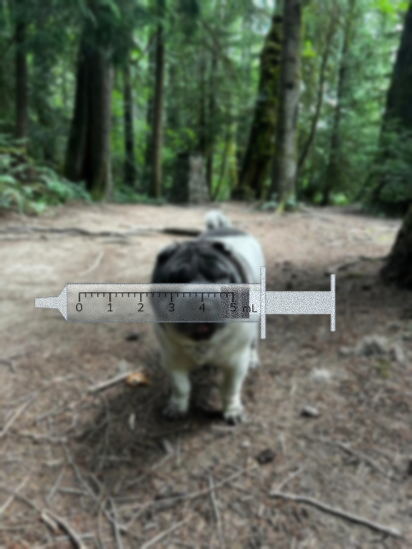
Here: 4.6 (mL)
